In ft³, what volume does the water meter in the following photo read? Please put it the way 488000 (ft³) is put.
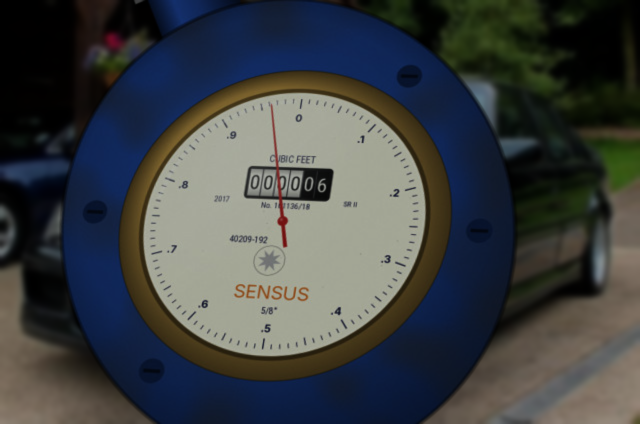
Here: 5.96 (ft³)
